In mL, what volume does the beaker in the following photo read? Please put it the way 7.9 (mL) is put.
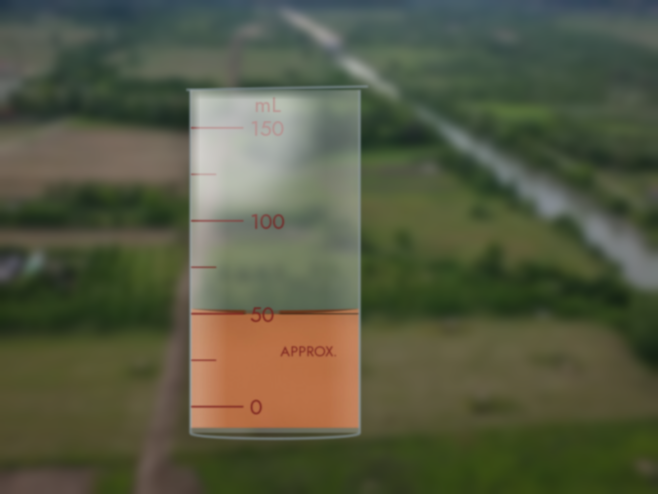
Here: 50 (mL)
